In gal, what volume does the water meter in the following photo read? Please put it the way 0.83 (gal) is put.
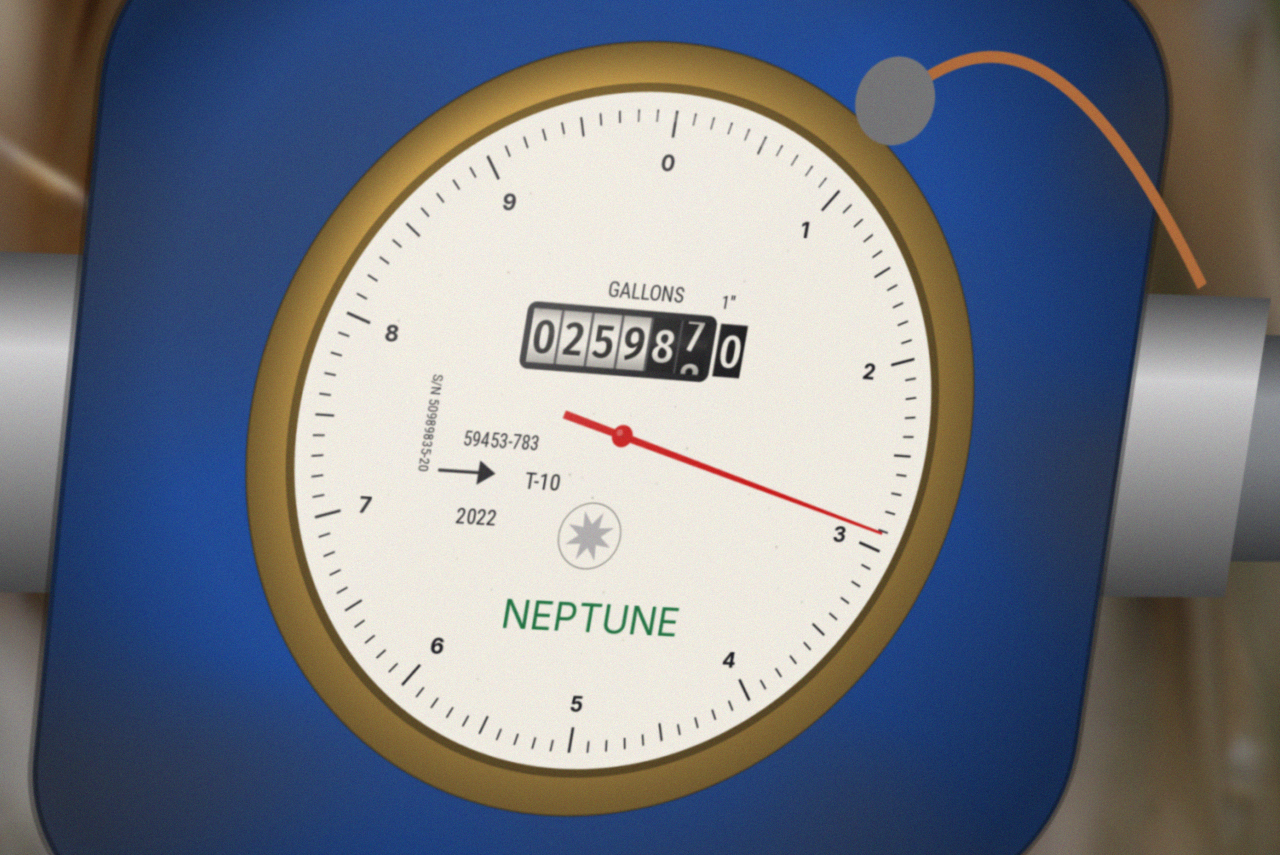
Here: 259872.9 (gal)
